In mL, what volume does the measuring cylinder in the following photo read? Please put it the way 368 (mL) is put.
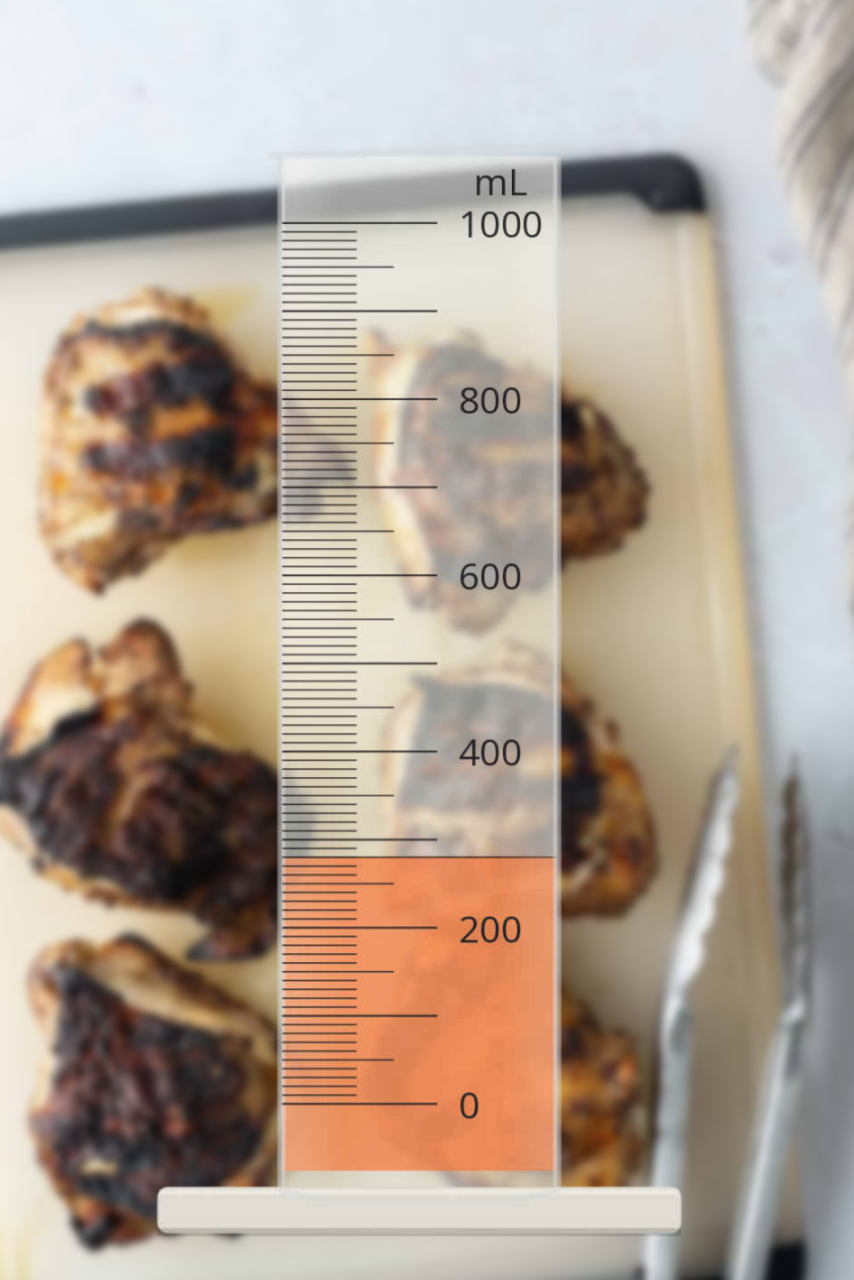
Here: 280 (mL)
